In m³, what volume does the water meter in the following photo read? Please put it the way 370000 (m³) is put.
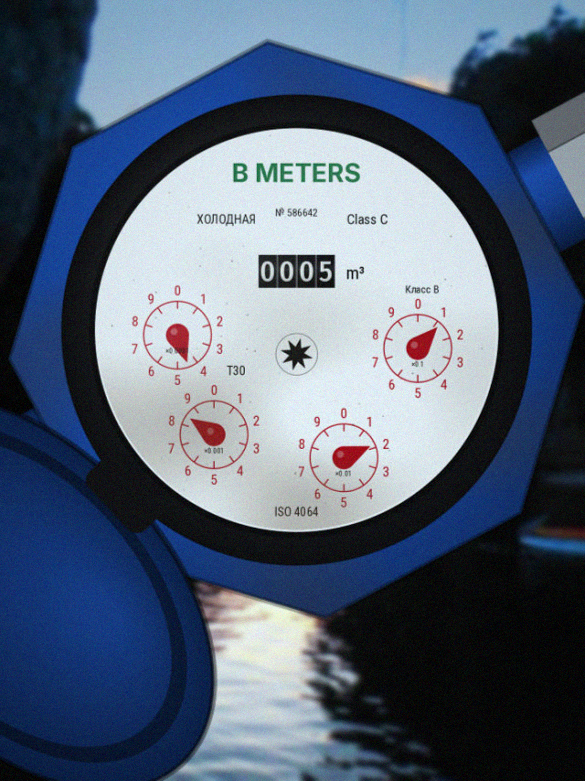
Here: 5.1184 (m³)
